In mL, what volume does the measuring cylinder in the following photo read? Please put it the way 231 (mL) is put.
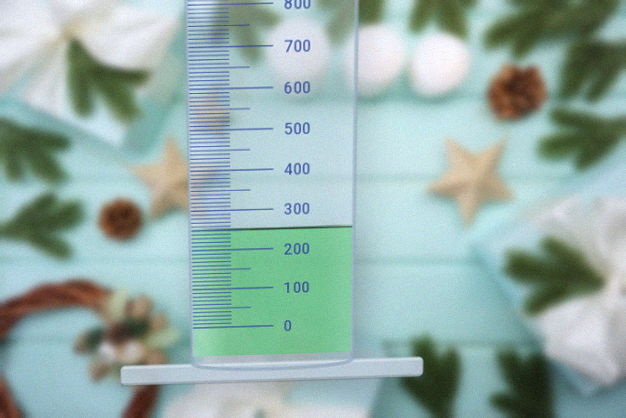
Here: 250 (mL)
